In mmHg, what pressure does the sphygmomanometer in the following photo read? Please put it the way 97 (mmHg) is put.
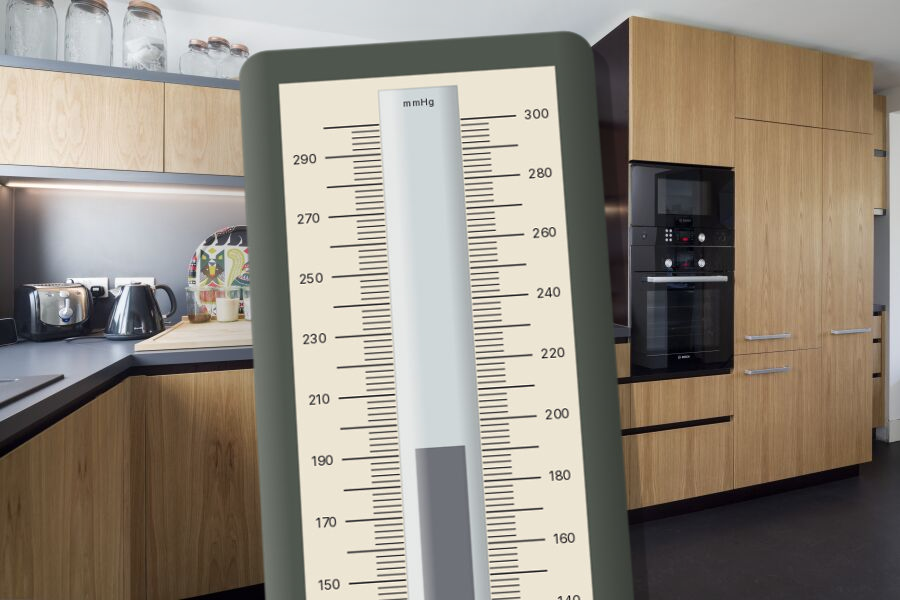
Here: 192 (mmHg)
